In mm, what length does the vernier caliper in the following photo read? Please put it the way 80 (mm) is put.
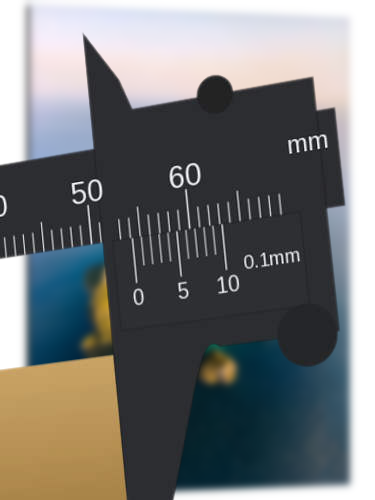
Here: 54.2 (mm)
